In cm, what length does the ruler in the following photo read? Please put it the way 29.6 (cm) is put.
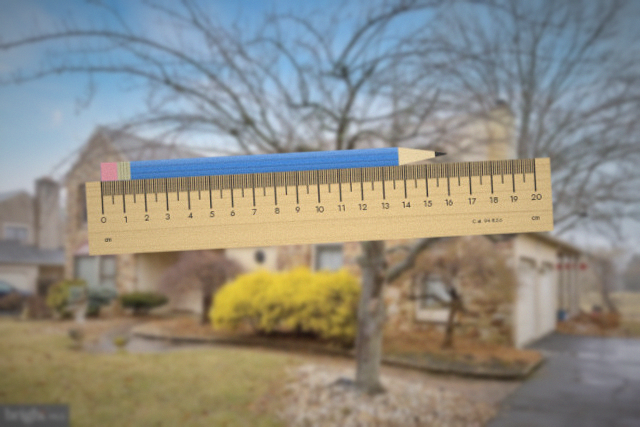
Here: 16 (cm)
